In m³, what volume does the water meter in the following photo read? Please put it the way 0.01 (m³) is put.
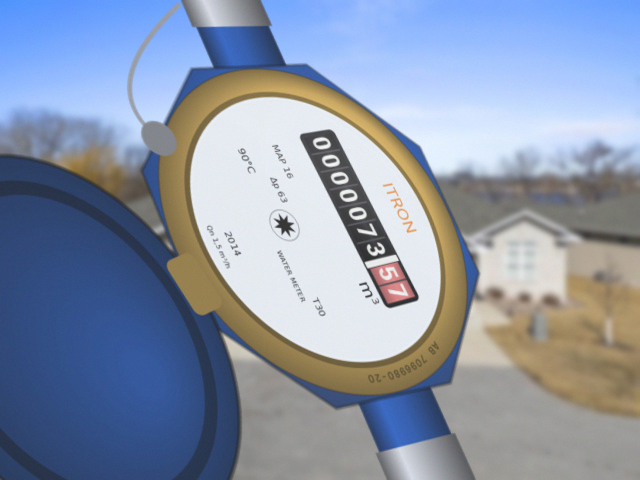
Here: 73.57 (m³)
